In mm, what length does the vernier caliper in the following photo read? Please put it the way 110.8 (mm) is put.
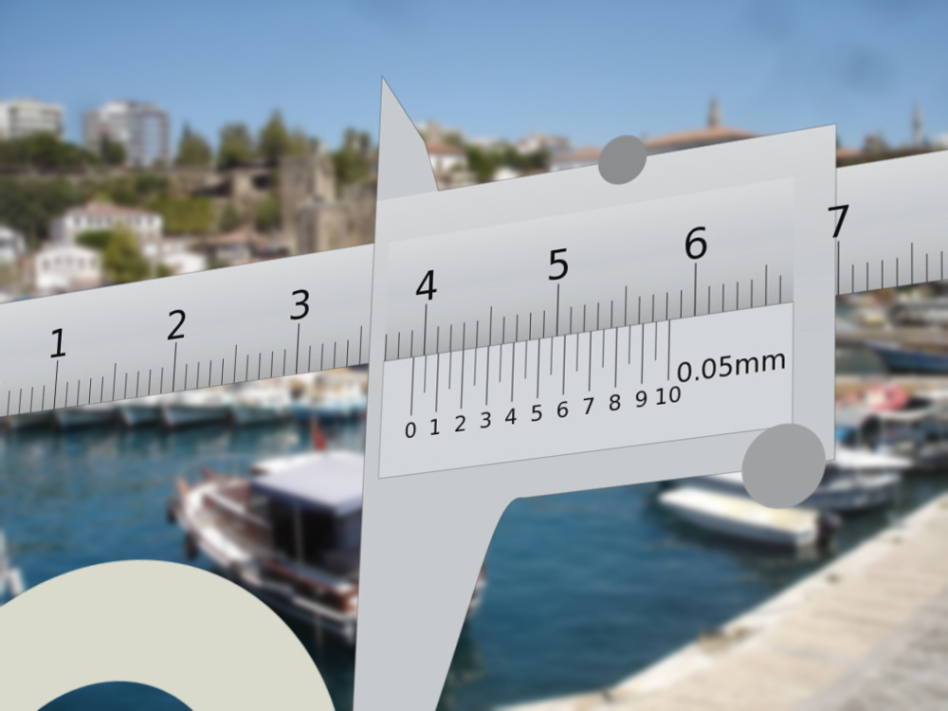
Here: 39.2 (mm)
